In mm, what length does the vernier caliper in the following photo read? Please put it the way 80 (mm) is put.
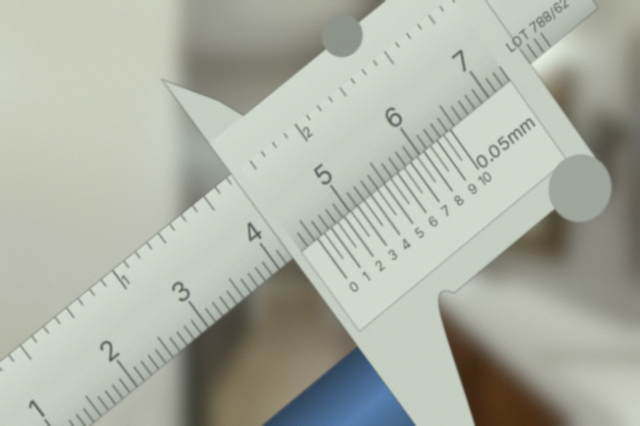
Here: 45.4 (mm)
